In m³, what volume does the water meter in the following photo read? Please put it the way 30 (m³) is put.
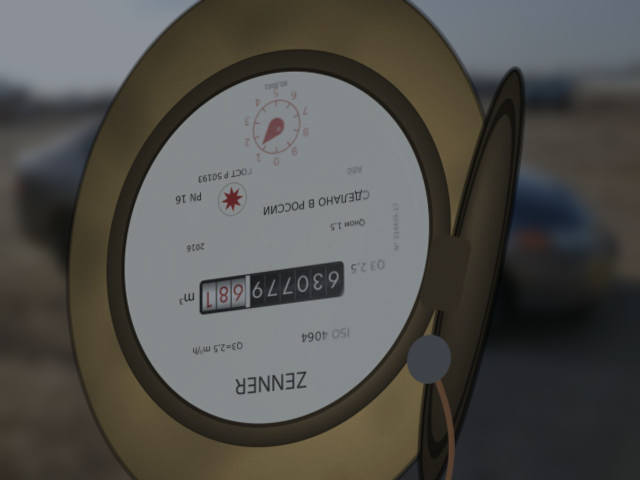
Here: 630779.6811 (m³)
